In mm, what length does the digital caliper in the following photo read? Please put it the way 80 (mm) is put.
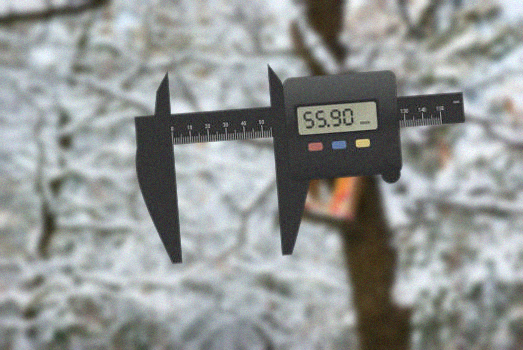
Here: 55.90 (mm)
